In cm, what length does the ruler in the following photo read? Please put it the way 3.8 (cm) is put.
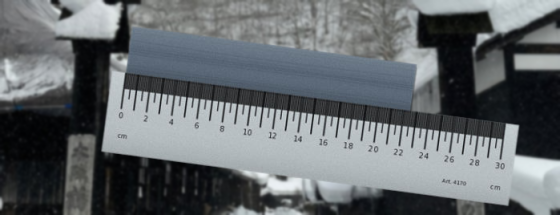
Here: 22.5 (cm)
